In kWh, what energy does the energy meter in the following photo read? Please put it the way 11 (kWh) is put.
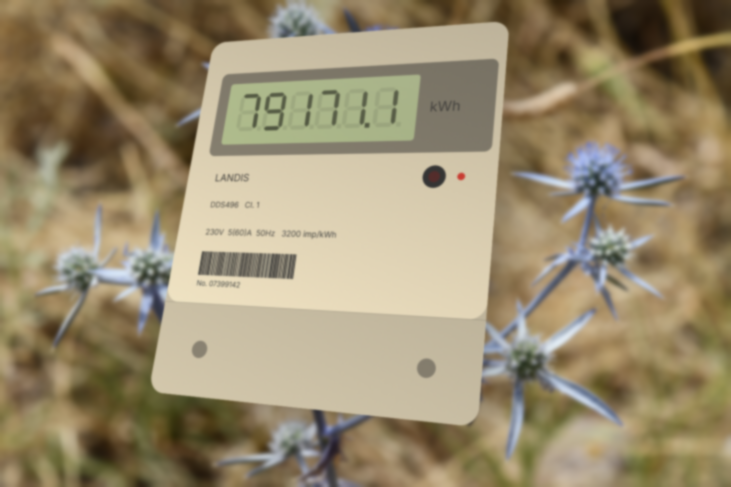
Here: 79171.1 (kWh)
